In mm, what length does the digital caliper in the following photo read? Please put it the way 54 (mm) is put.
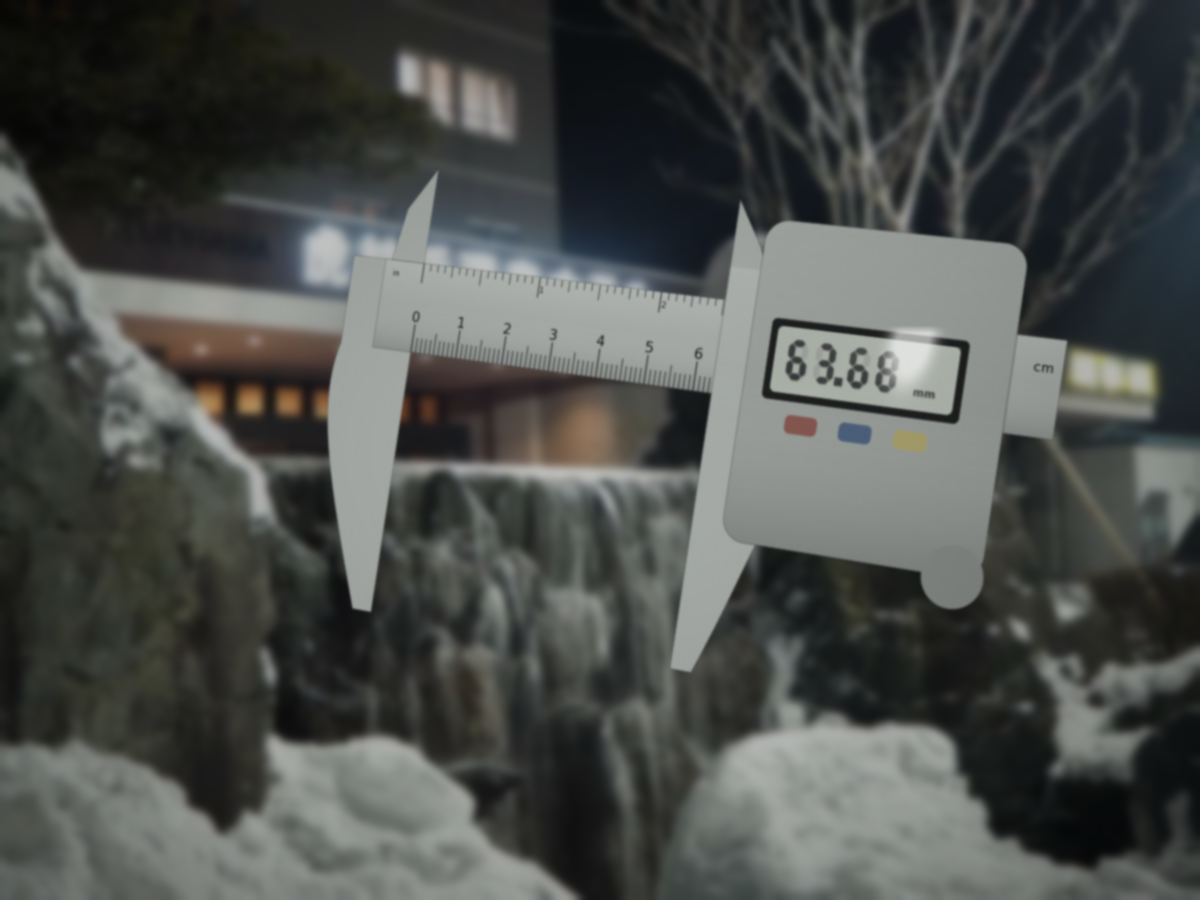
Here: 63.68 (mm)
